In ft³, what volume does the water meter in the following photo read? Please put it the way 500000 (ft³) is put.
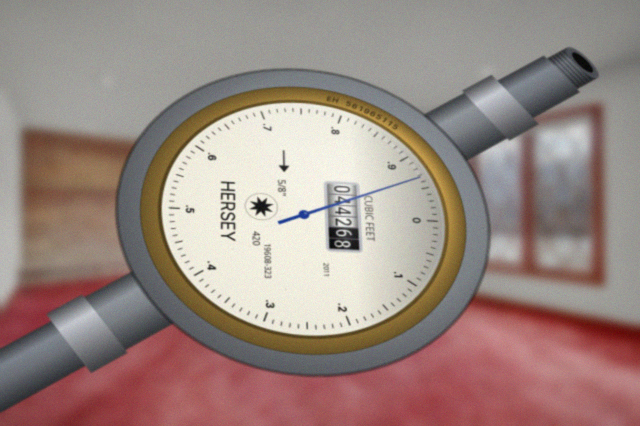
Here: 44267.93 (ft³)
